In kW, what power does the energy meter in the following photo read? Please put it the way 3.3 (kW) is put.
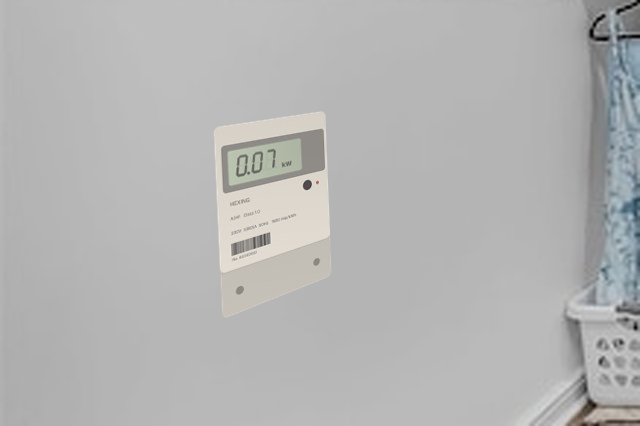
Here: 0.07 (kW)
